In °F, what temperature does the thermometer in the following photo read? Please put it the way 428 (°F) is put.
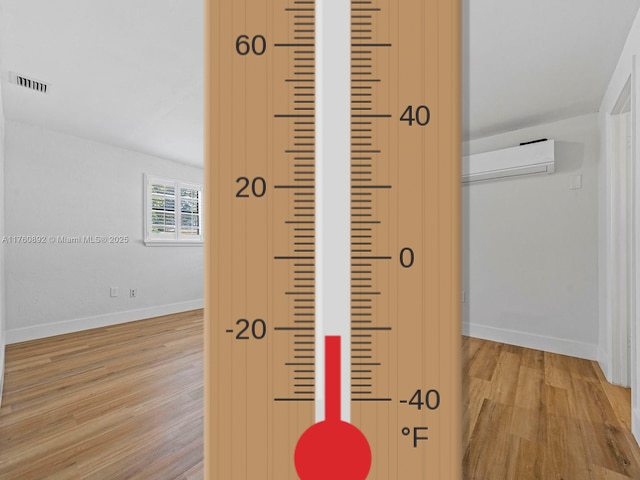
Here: -22 (°F)
